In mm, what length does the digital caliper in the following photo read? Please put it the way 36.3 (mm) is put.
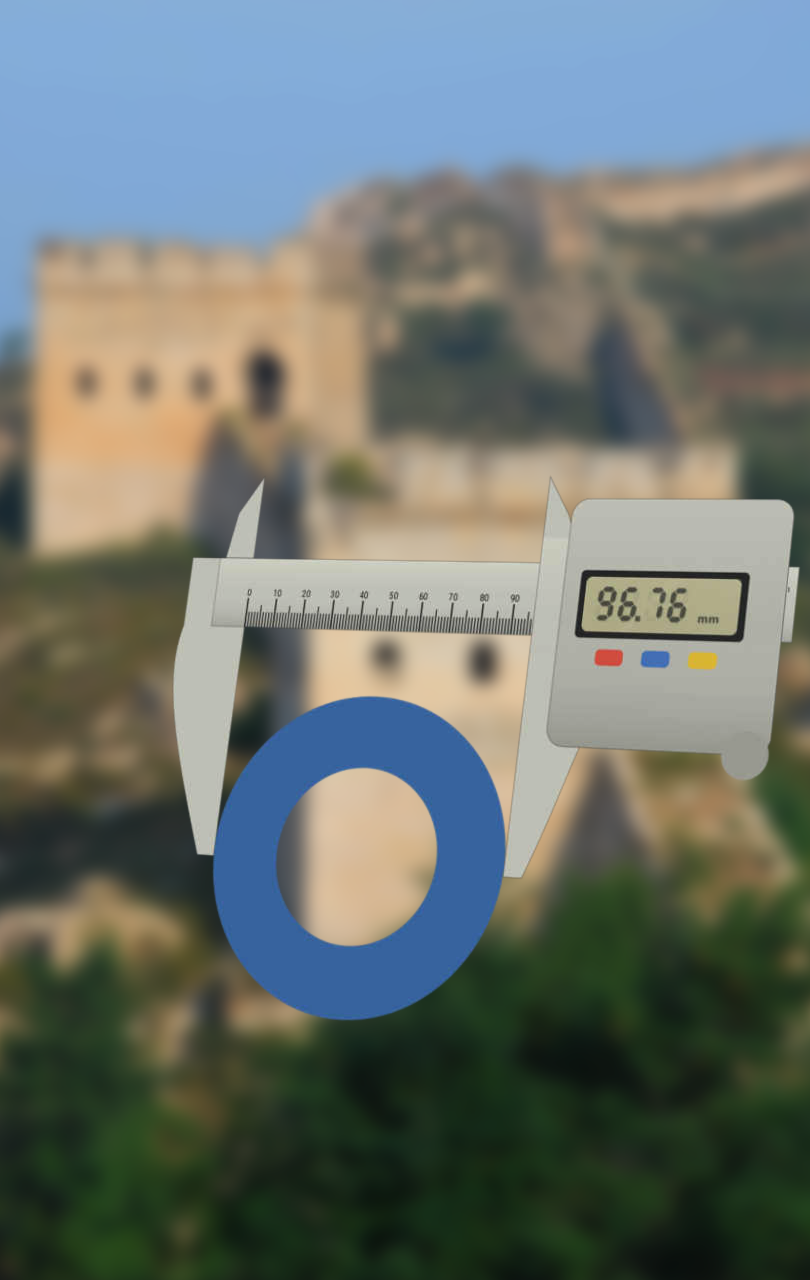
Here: 96.76 (mm)
